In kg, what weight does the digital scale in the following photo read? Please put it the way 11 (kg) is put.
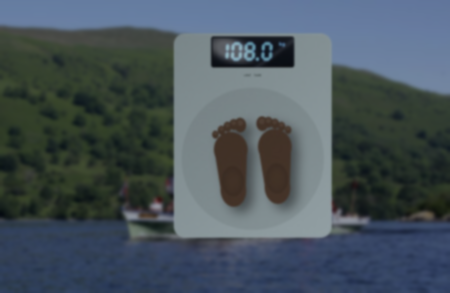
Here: 108.0 (kg)
